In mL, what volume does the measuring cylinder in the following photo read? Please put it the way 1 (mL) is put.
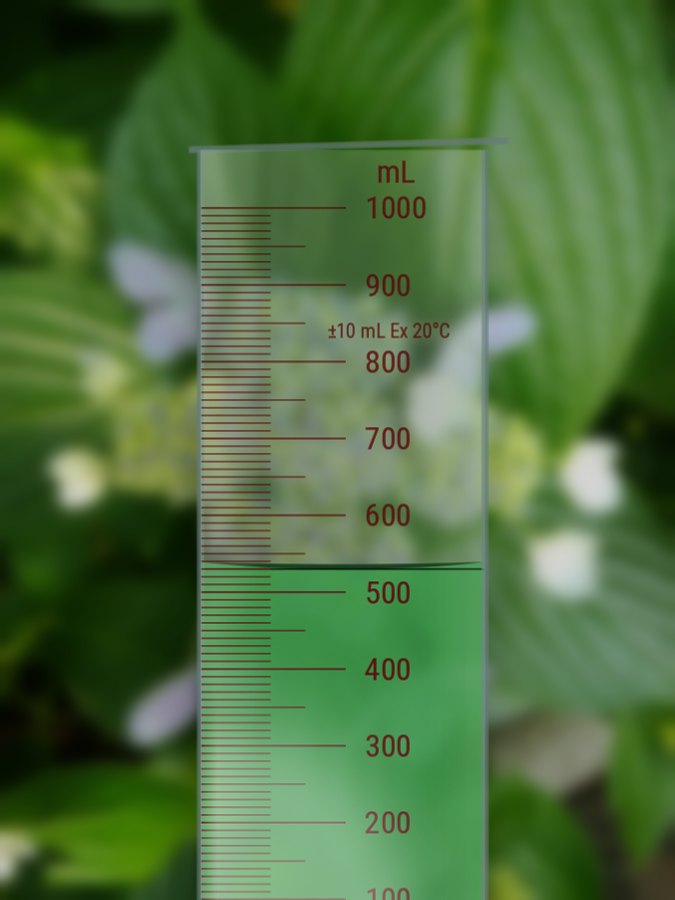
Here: 530 (mL)
